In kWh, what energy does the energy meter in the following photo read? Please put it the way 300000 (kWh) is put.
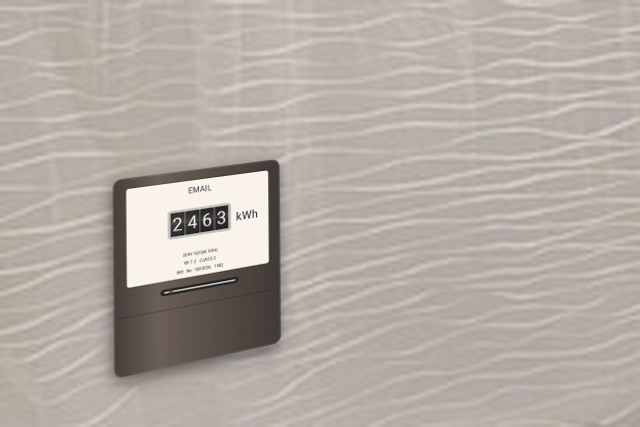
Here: 2463 (kWh)
